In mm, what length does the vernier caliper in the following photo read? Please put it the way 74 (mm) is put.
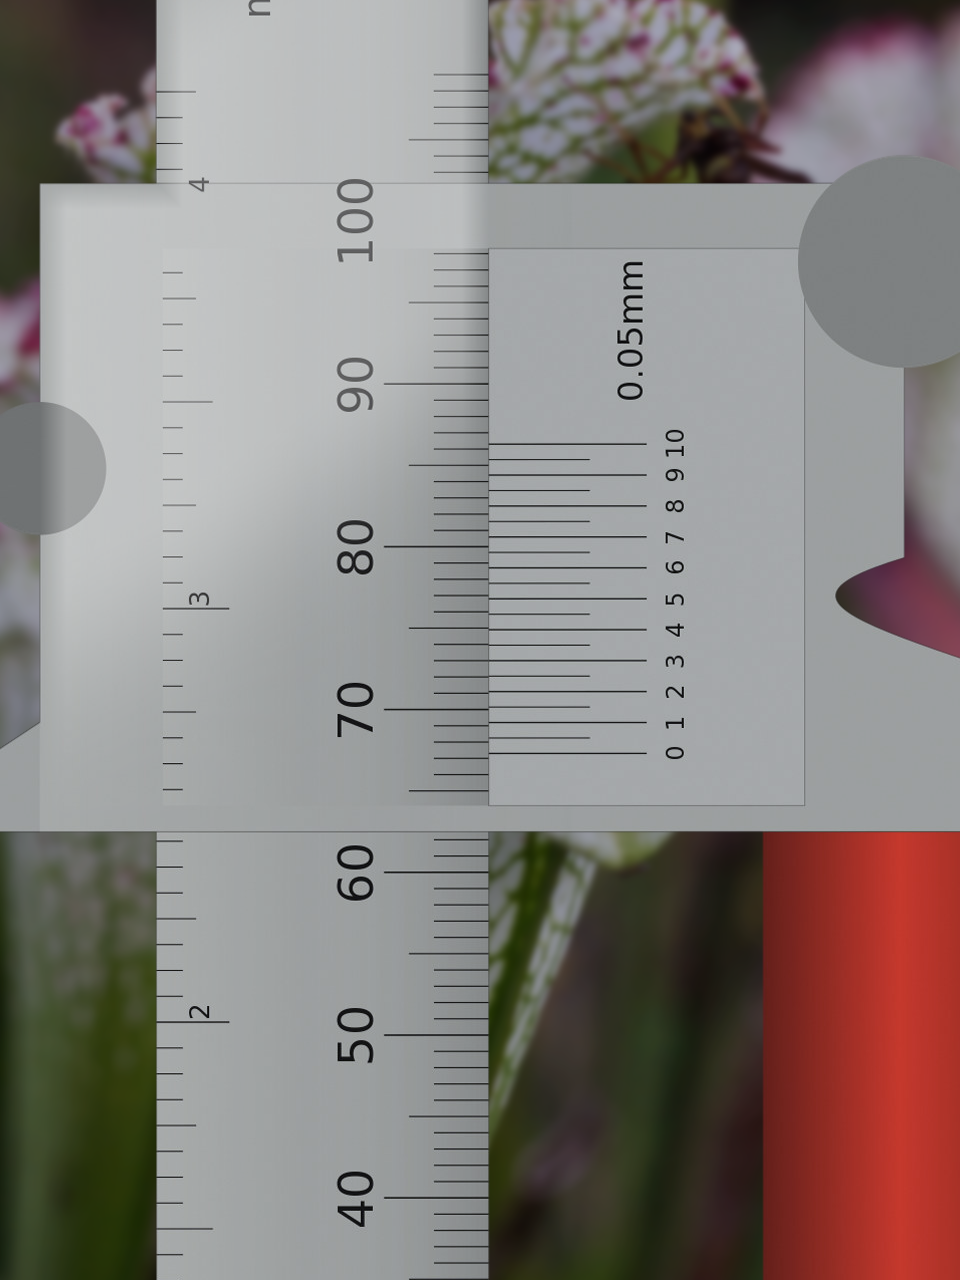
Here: 67.3 (mm)
